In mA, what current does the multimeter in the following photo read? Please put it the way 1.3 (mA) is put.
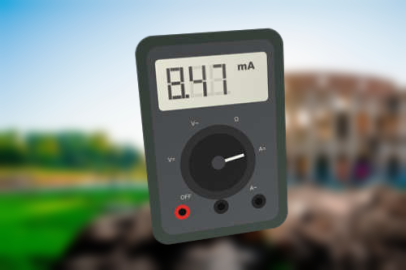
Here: 8.47 (mA)
